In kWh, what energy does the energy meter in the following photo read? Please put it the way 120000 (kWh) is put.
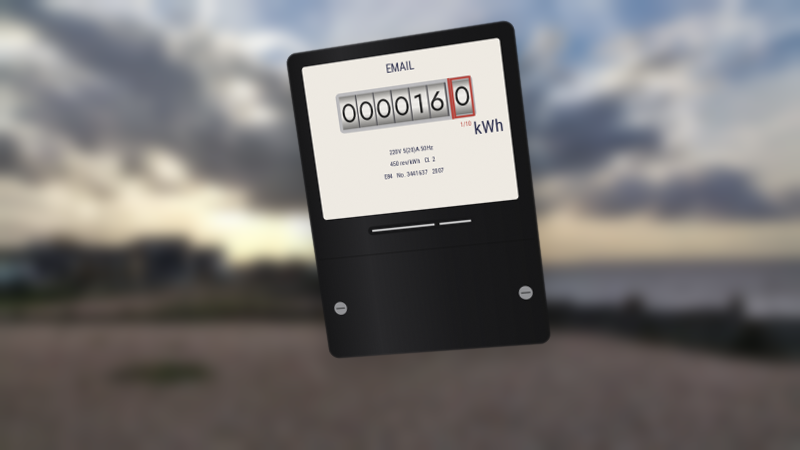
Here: 16.0 (kWh)
